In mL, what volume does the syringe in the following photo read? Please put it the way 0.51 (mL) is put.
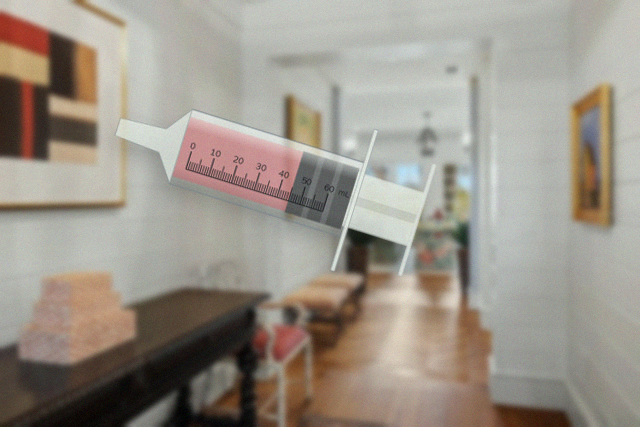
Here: 45 (mL)
